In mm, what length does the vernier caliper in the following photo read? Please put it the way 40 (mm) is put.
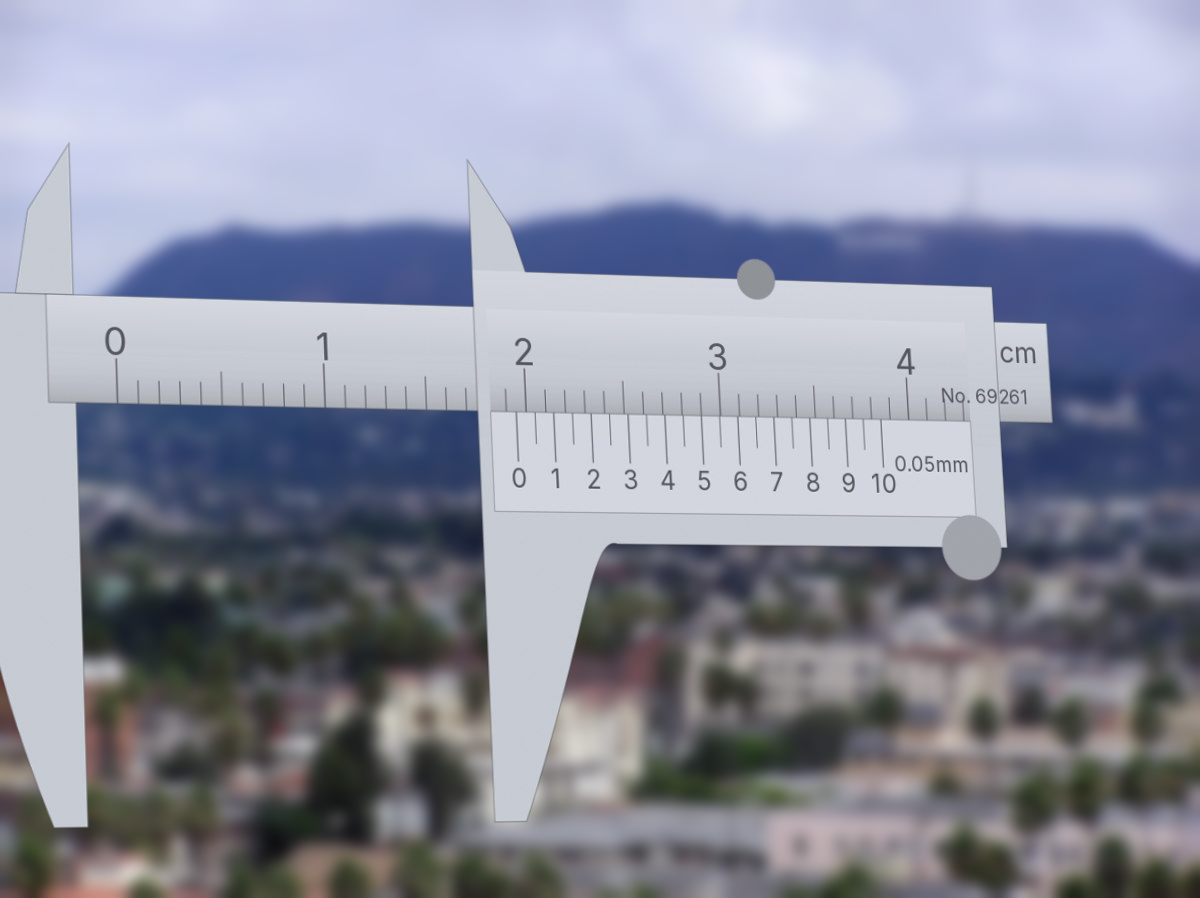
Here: 19.5 (mm)
